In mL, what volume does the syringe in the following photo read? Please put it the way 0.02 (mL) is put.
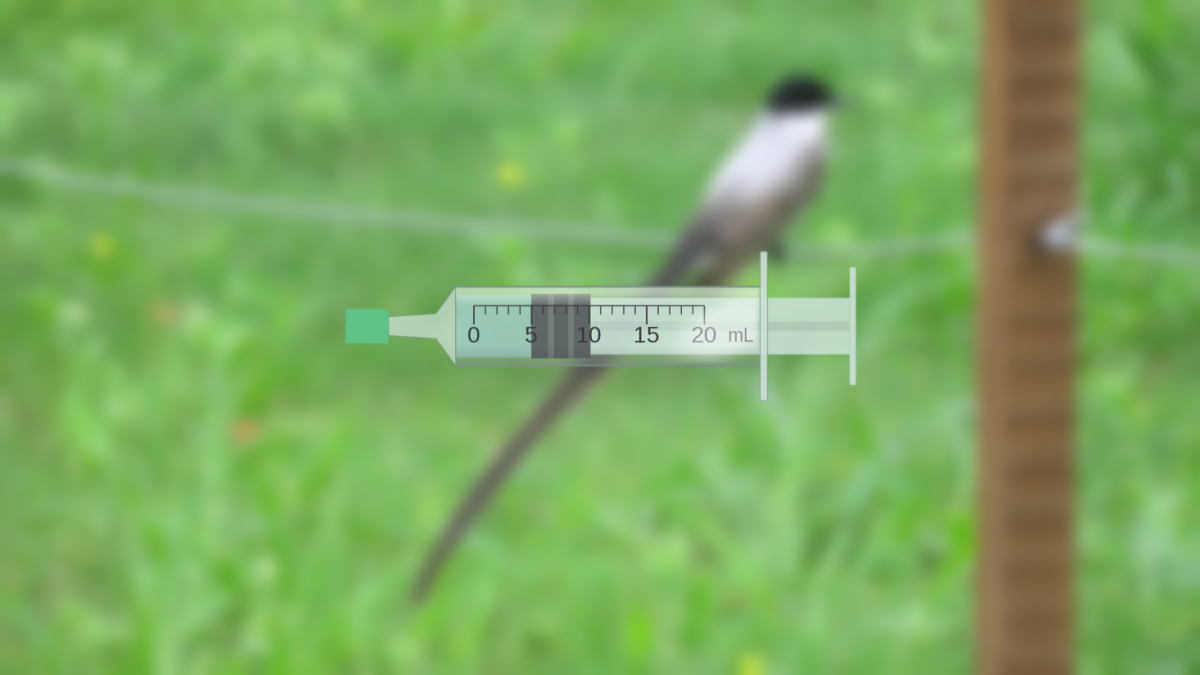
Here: 5 (mL)
